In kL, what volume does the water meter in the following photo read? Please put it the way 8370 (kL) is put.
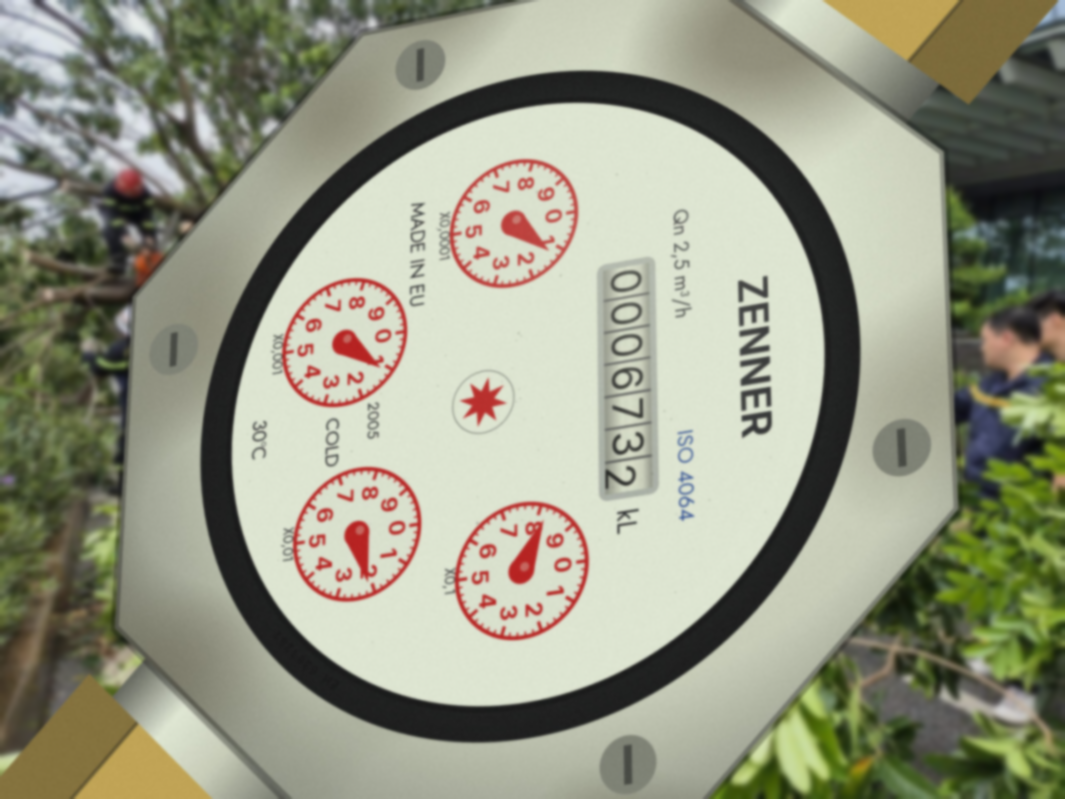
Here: 6731.8211 (kL)
